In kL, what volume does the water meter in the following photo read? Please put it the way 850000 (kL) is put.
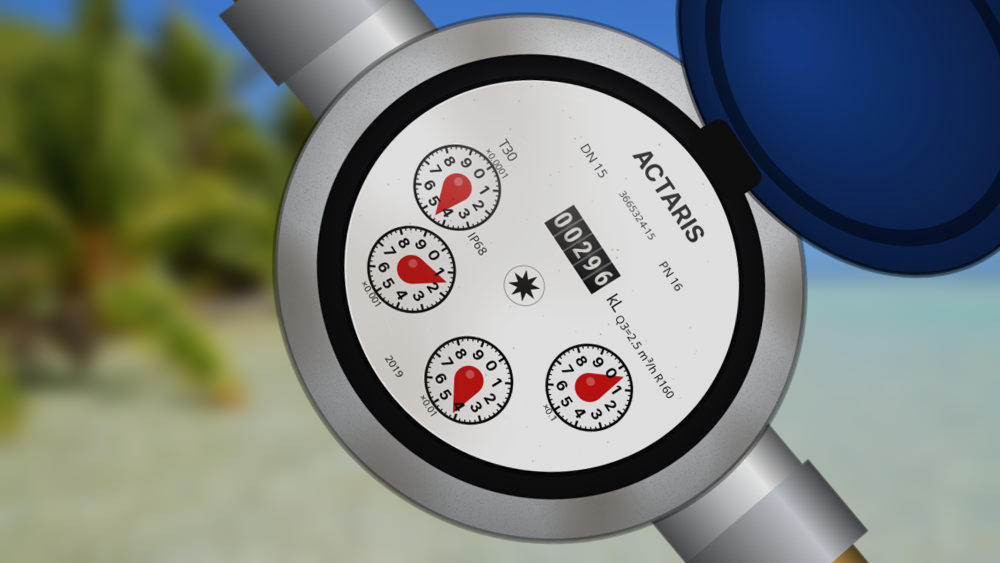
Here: 296.0414 (kL)
